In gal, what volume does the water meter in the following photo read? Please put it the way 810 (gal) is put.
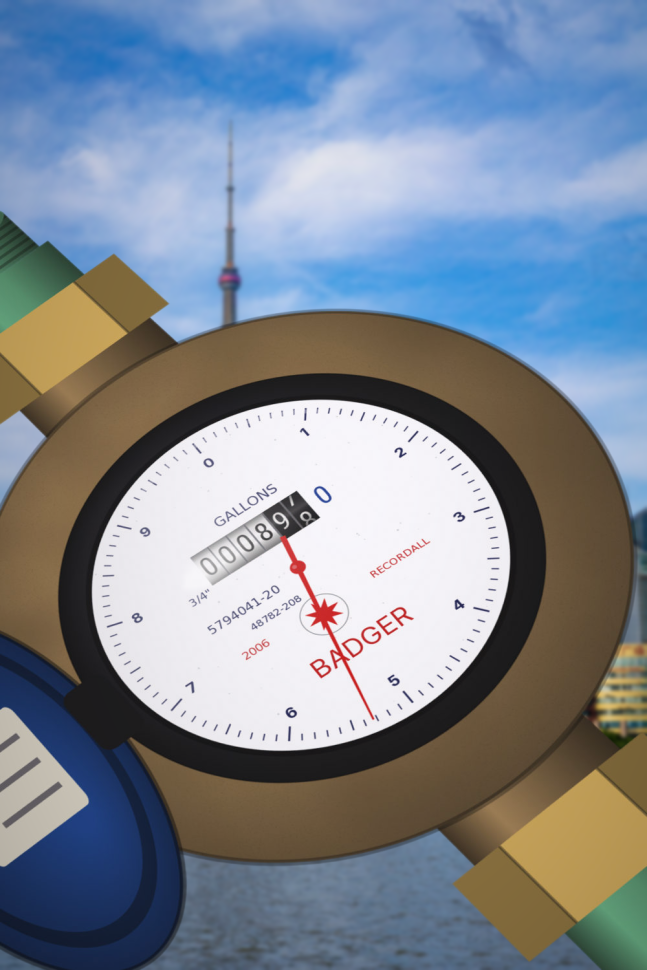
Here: 8975.3 (gal)
